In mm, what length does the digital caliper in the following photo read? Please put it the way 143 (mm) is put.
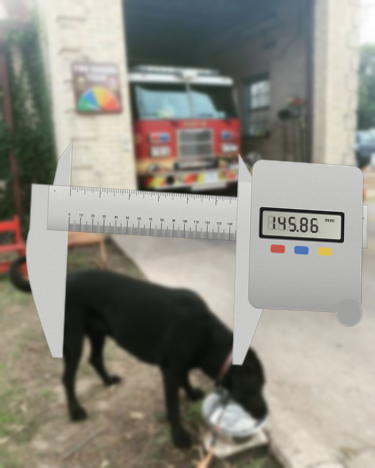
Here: 145.86 (mm)
